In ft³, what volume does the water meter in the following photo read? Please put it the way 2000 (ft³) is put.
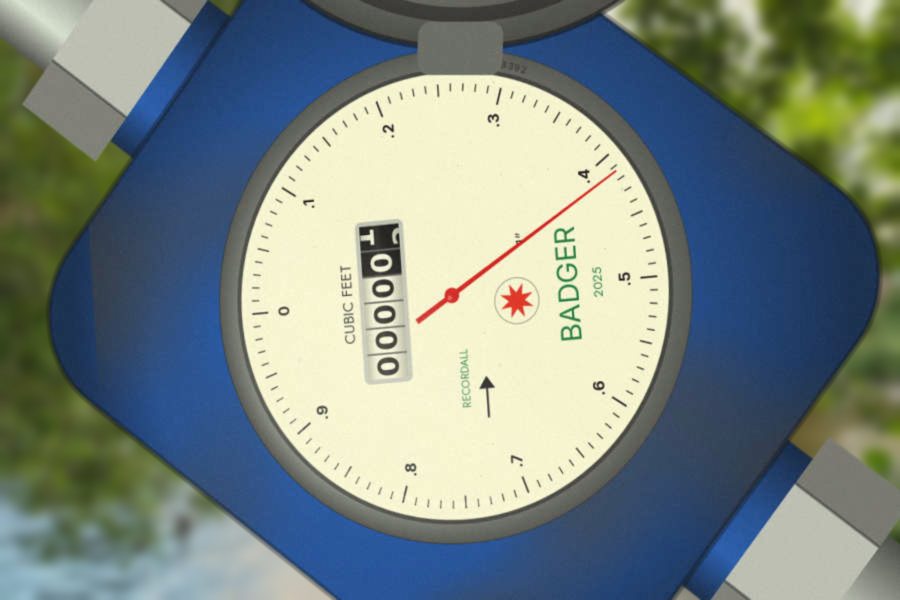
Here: 1.41 (ft³)
